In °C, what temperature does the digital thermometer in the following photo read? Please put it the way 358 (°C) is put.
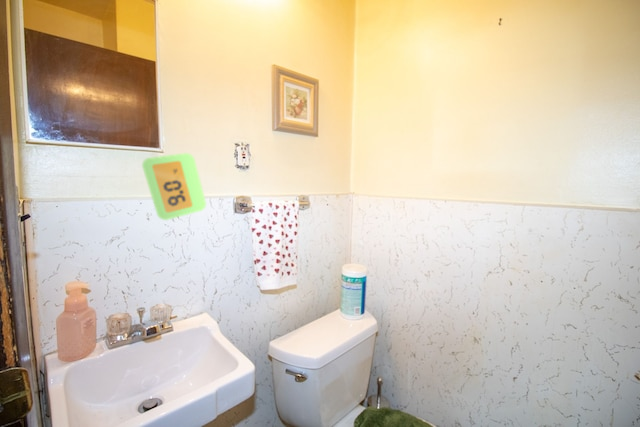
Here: 9.0 (°C)
